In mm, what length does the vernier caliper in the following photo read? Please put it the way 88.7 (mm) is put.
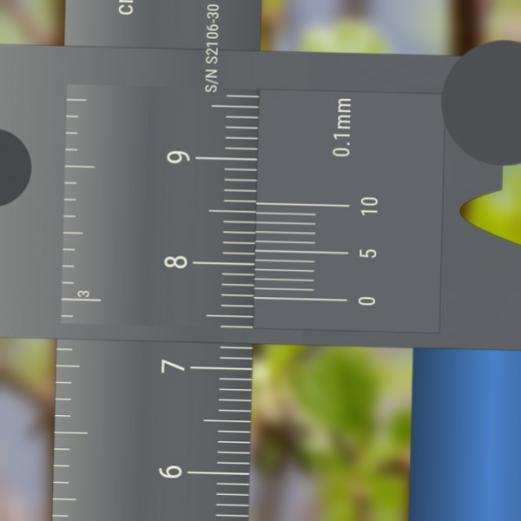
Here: 76.8 (mm)
